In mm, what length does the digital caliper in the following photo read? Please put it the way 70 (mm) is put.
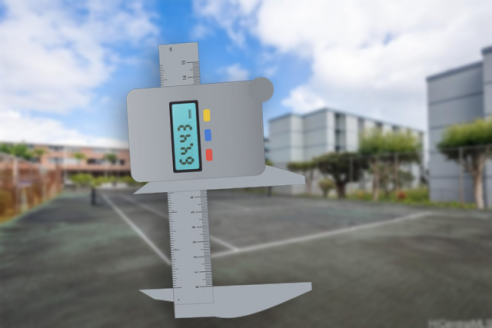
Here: 64.43 (mm)
